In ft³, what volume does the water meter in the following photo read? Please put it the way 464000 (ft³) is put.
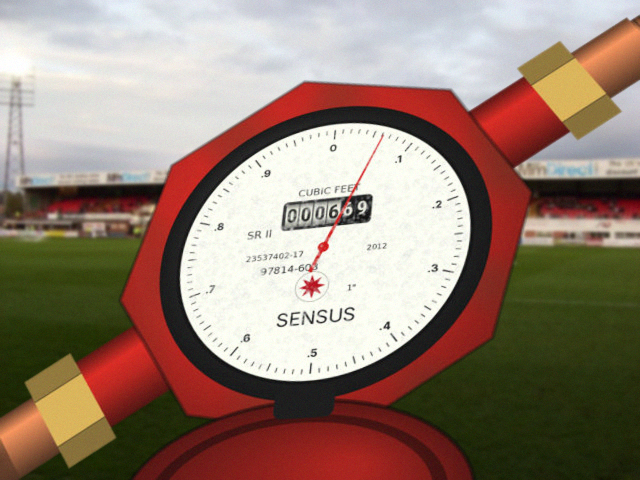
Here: 669.06 (ft³)
